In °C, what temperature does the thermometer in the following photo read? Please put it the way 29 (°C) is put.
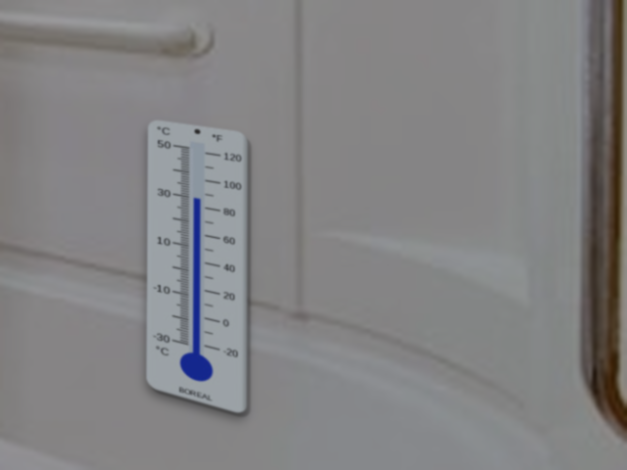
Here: 30 (°C)
